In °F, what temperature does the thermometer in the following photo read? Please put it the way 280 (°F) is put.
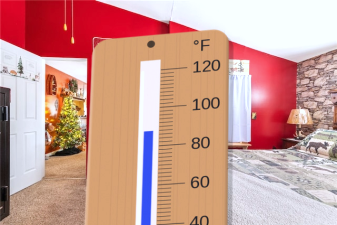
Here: 88 (°F)
